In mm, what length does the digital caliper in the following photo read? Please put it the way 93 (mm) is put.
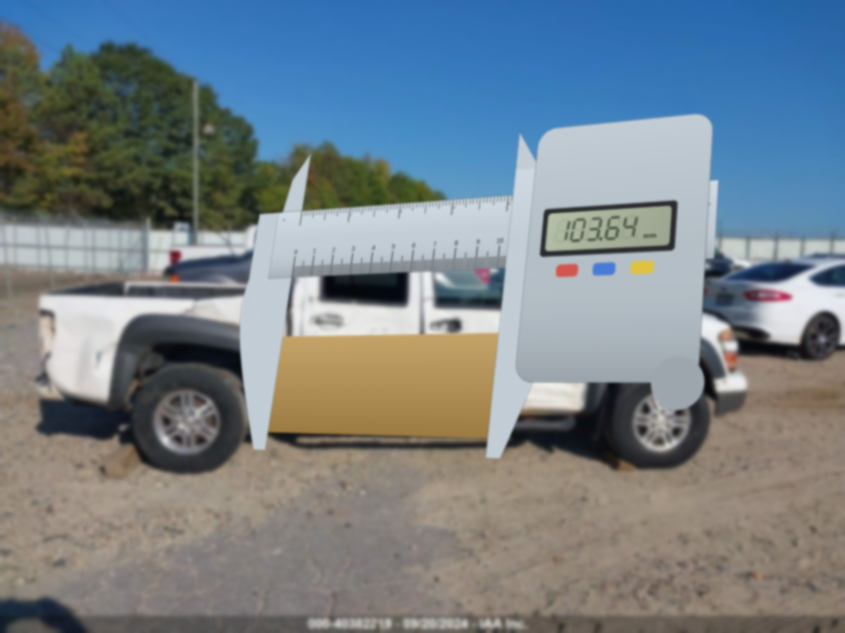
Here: 103.64 (mm)
